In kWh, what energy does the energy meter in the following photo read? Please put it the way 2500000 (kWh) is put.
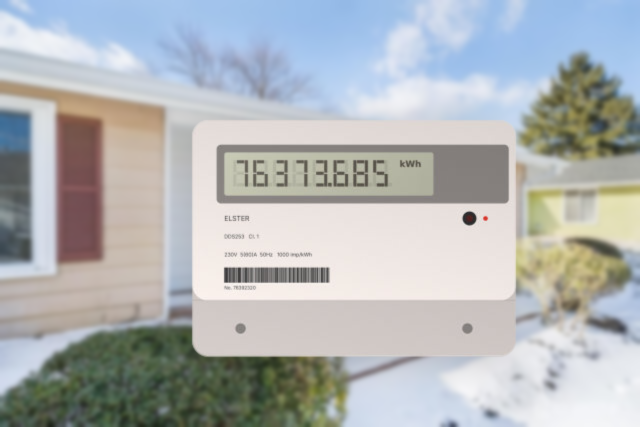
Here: 76373.685 (kWh)
